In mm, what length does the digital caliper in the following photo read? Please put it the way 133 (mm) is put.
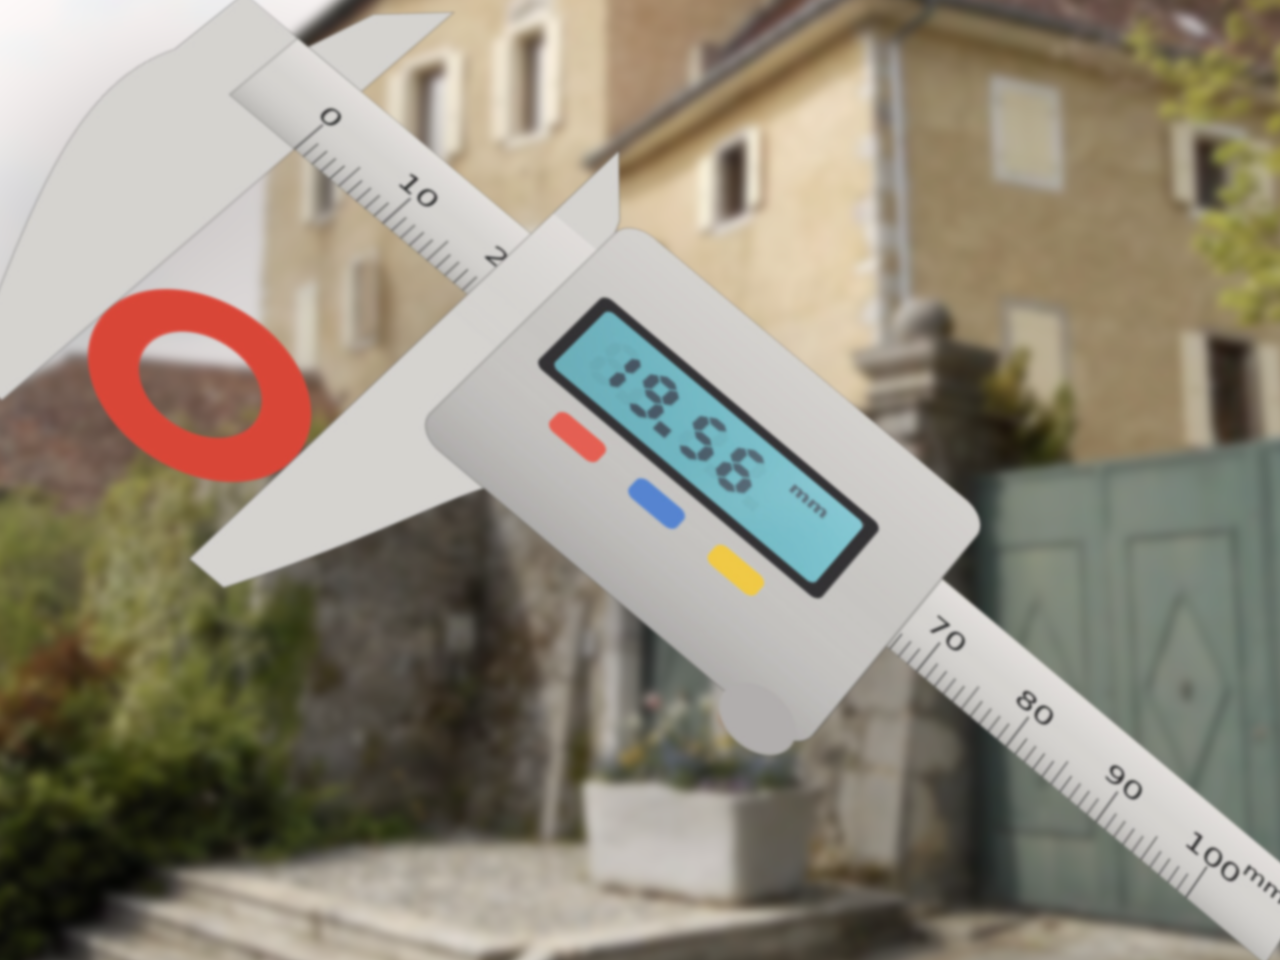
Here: 19.56 (mm)
